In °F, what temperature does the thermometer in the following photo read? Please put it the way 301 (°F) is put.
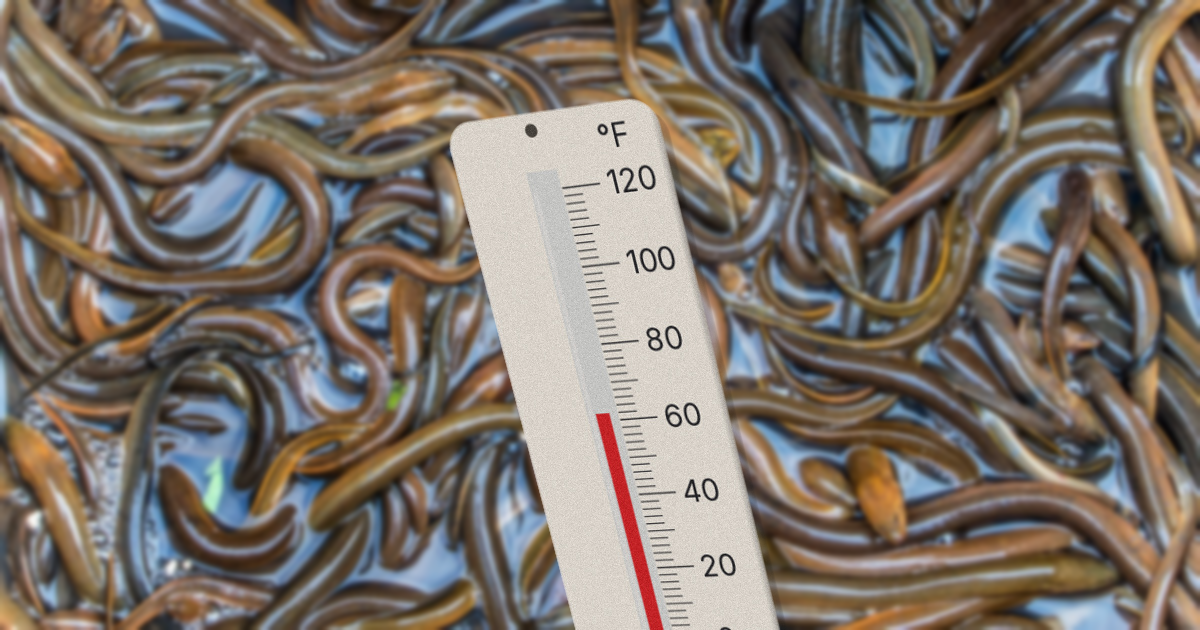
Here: 62 (°F)
